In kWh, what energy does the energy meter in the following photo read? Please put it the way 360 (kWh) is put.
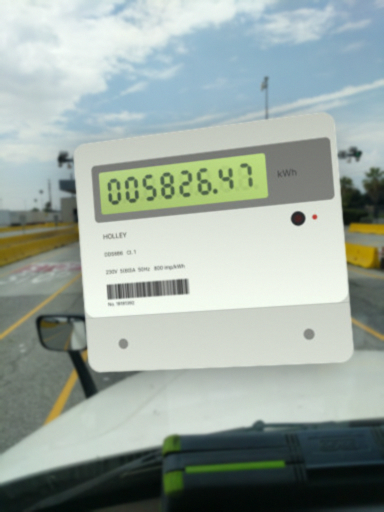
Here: 5826.47 (kWh)
